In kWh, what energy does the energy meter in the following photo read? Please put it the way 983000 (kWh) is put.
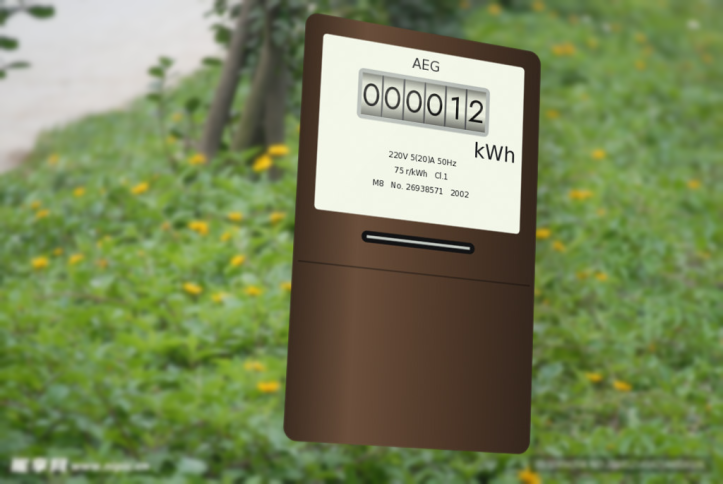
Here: 12 (kWh)
